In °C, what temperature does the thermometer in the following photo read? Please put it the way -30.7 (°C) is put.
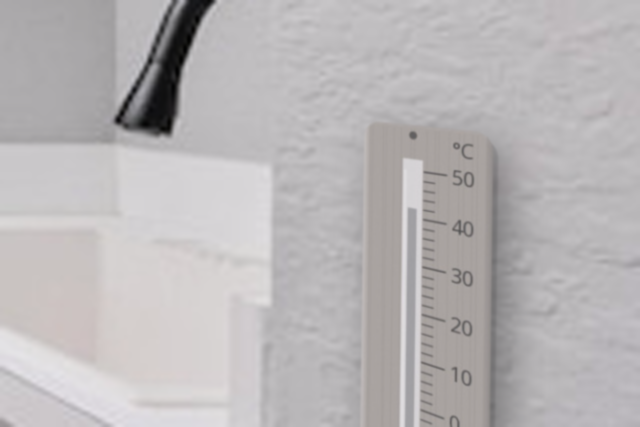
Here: 42 (°C)
